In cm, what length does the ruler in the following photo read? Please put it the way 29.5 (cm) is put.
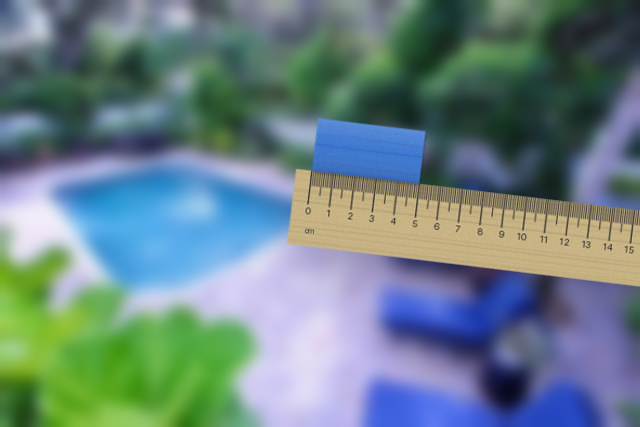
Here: 5 (cm)
